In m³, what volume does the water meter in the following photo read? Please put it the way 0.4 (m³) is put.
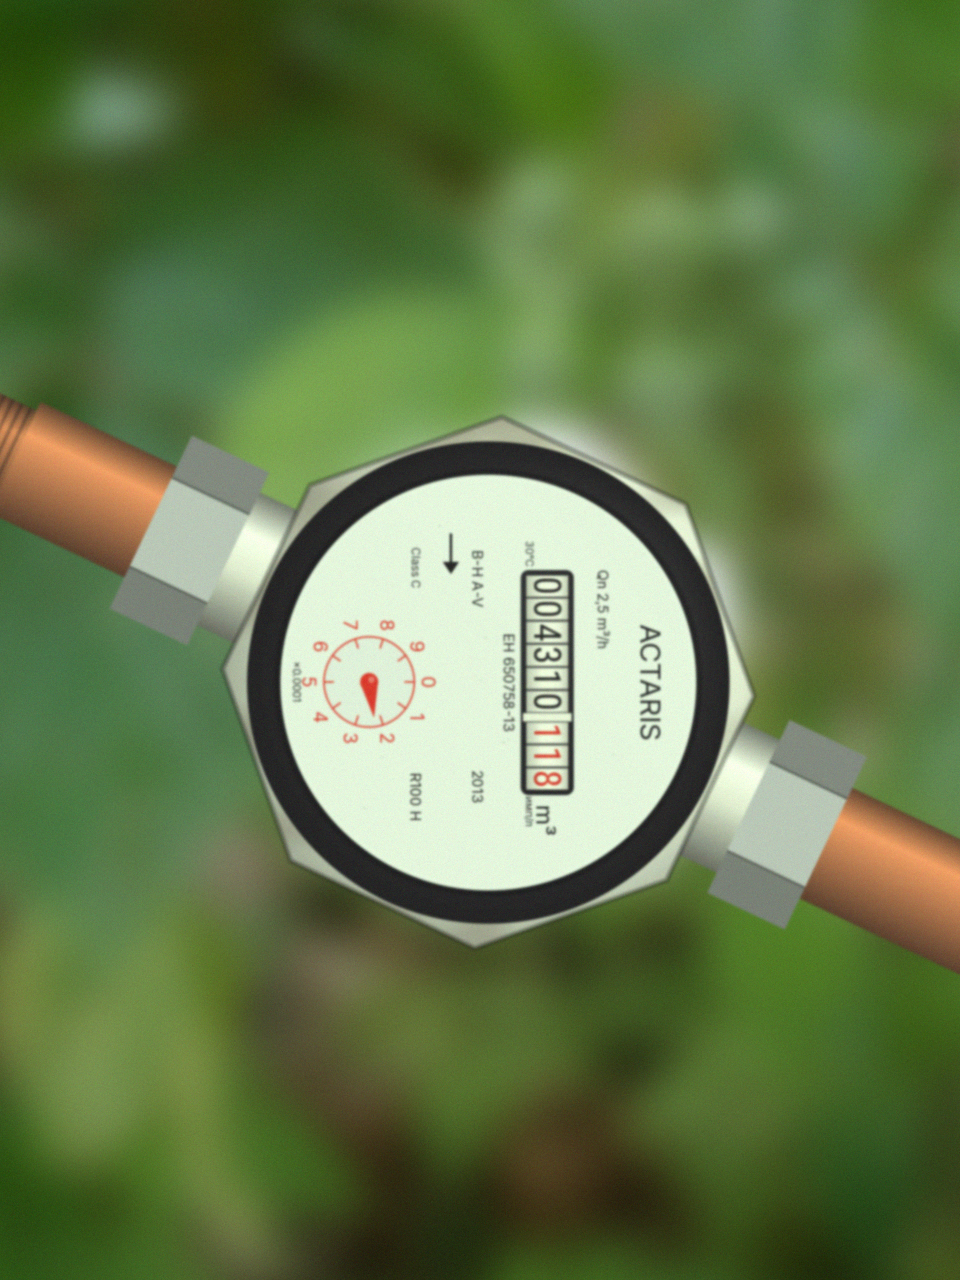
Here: 4310.1182 (m³)
